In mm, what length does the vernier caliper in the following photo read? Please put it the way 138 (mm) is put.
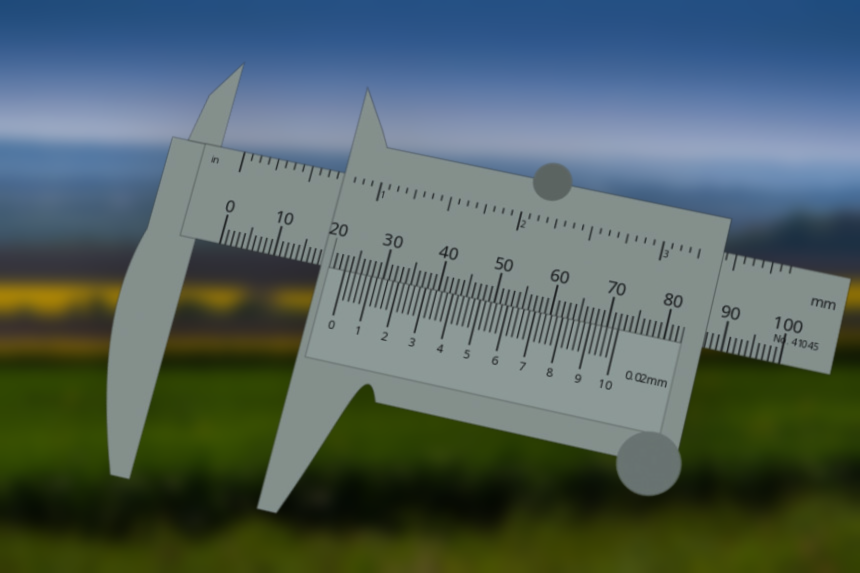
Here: 23.0 (mm)
